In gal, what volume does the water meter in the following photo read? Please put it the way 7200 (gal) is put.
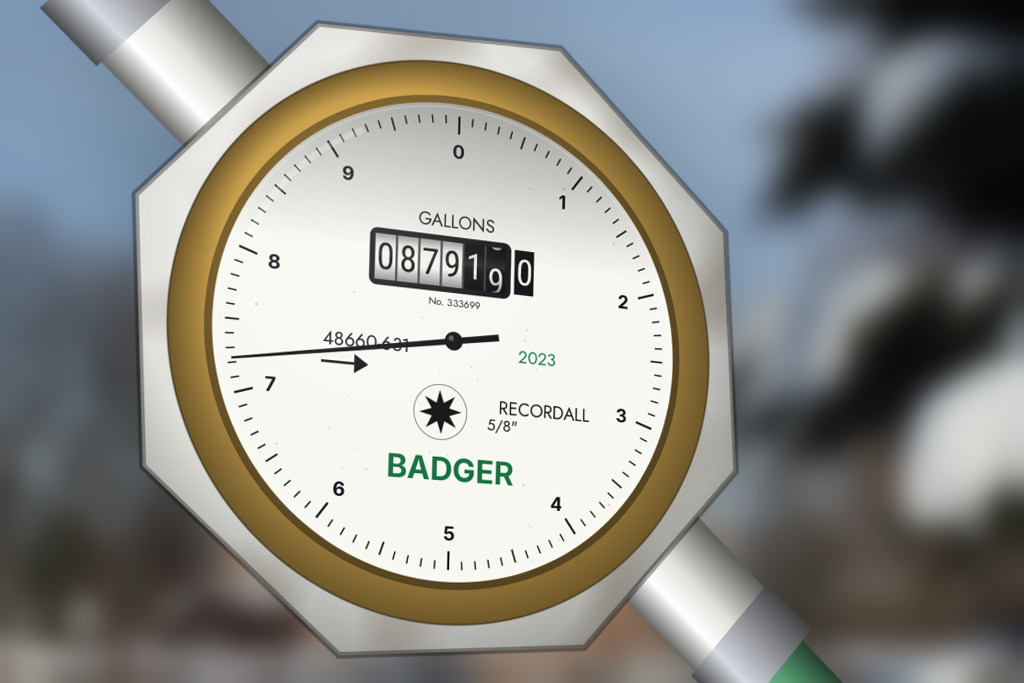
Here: 879187.2 (gal)
